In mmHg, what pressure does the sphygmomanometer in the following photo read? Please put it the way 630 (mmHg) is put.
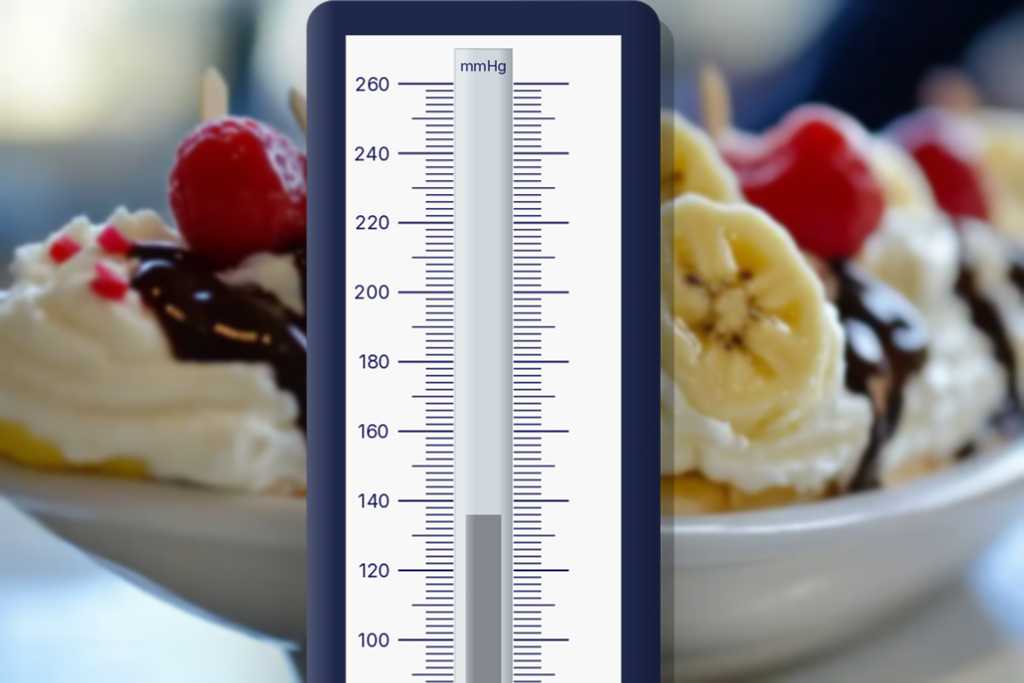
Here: 136 (mmHg)
